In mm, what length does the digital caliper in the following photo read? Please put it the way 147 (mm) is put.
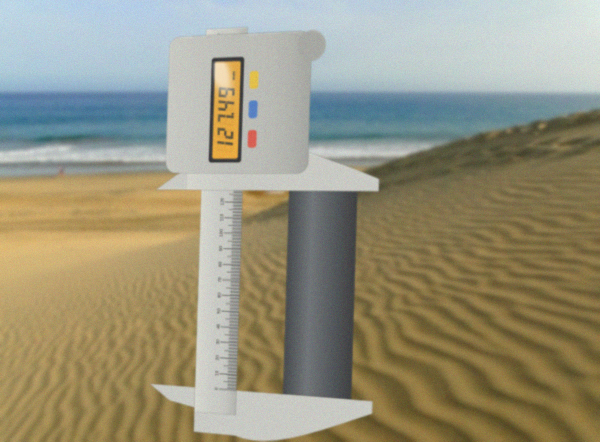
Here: 127.49 (mm)
